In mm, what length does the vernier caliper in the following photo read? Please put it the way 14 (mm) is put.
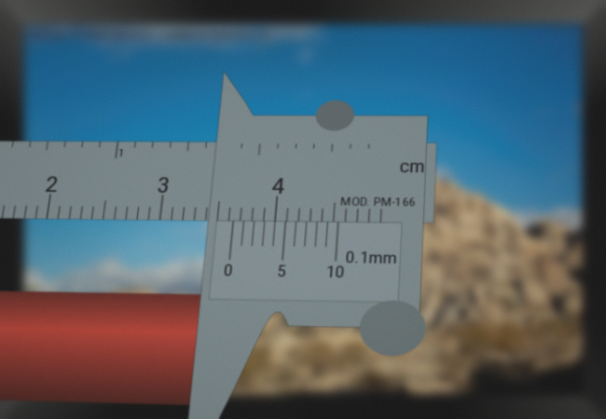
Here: 36.4 (mm)
